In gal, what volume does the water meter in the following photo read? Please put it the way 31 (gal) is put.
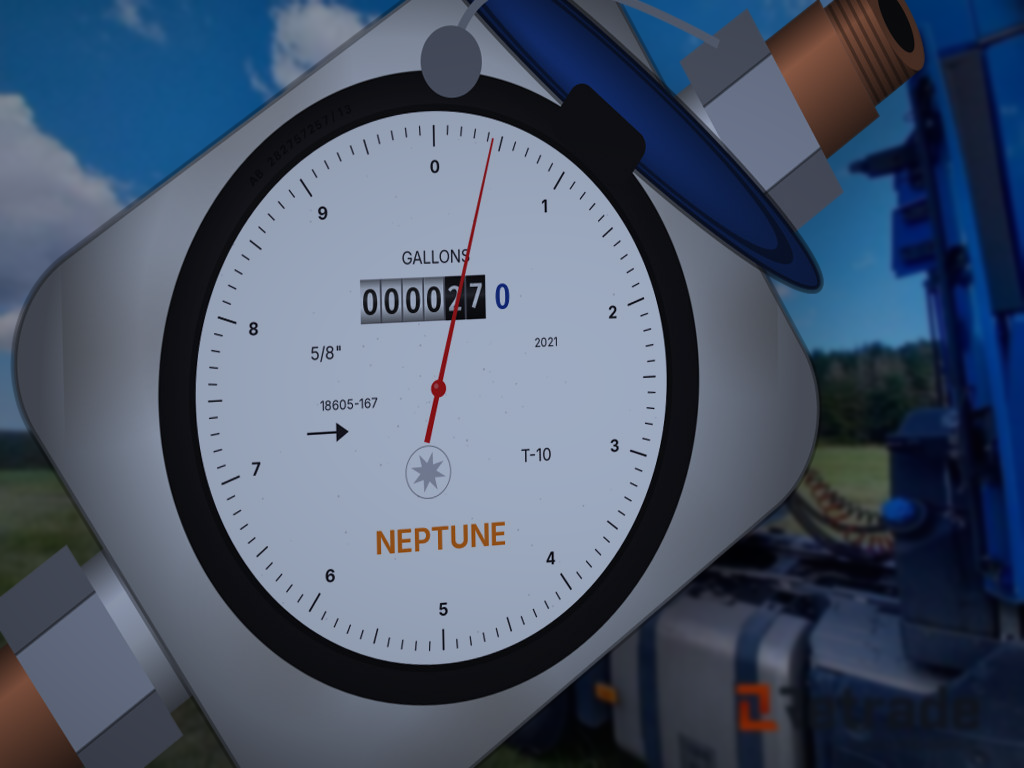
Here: 270.4 (gal)
